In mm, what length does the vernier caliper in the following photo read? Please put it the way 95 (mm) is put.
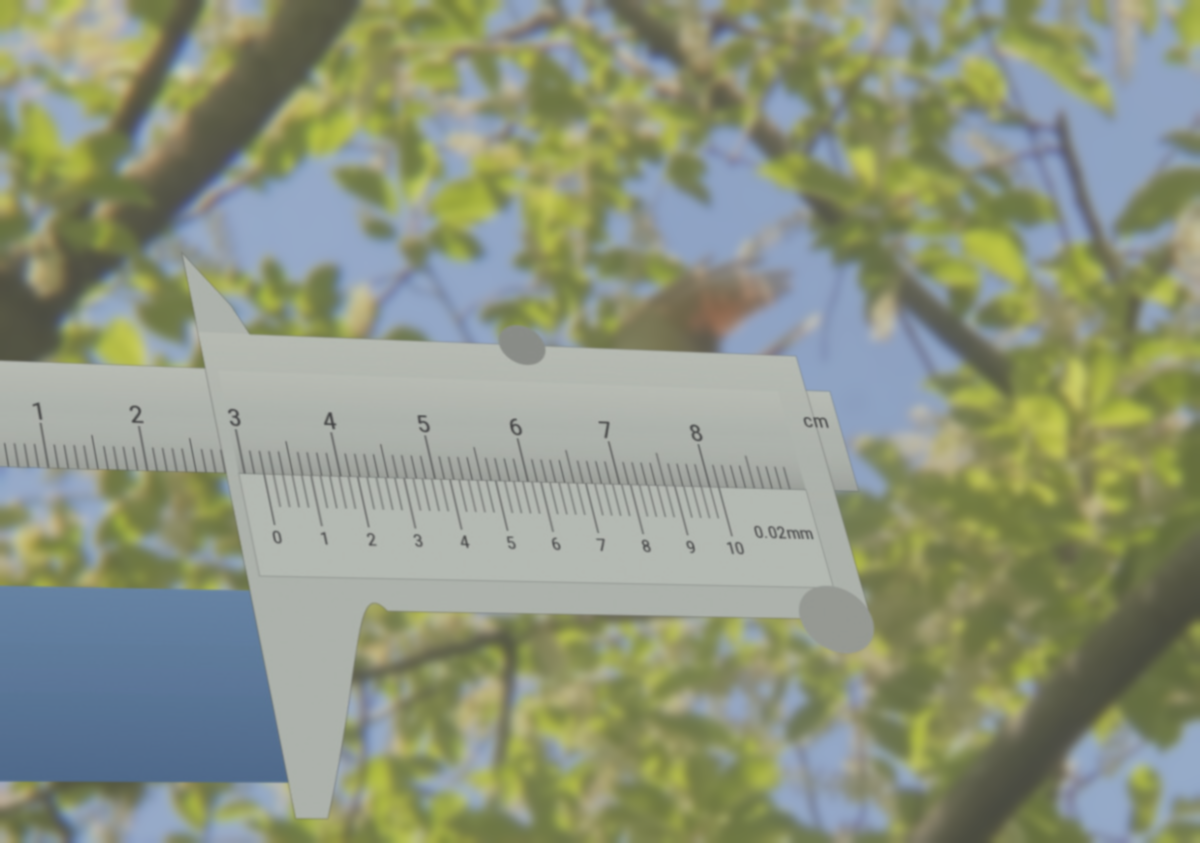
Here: 32.0 (mm)
